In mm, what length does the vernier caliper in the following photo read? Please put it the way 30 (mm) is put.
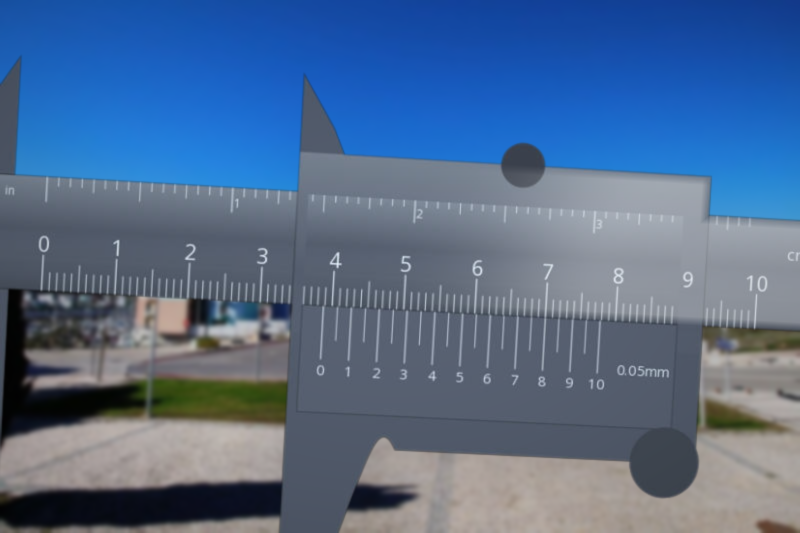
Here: 38.8 (mm)
